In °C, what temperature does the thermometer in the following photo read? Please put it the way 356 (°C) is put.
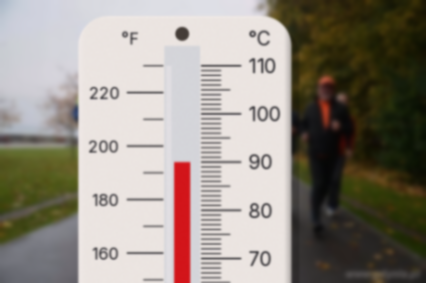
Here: 90 (°C)
